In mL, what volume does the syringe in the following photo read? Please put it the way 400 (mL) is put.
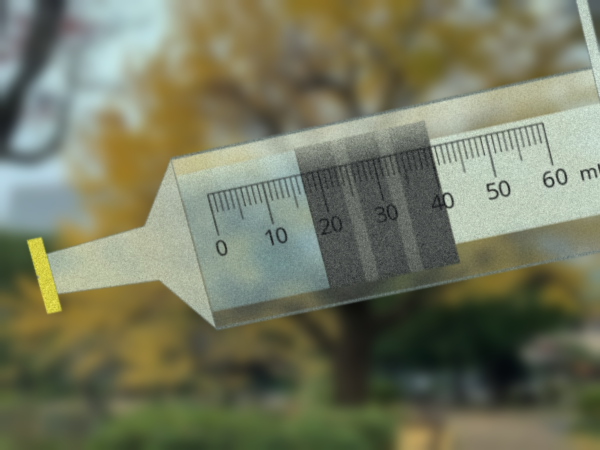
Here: 17 (mL)
